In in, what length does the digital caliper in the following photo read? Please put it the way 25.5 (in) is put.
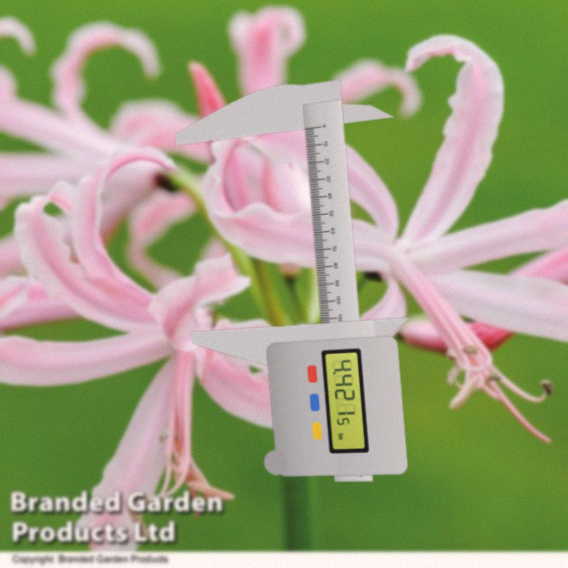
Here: 4.4215 (in)
